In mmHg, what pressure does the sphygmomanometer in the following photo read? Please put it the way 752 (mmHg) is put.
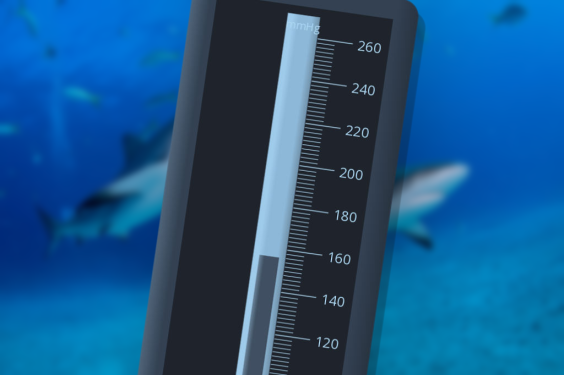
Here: 156 (mmHg)
